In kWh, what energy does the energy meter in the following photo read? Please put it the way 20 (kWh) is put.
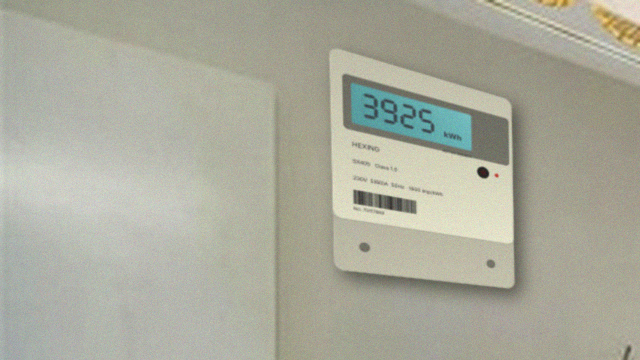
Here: 3925 (kWh)
